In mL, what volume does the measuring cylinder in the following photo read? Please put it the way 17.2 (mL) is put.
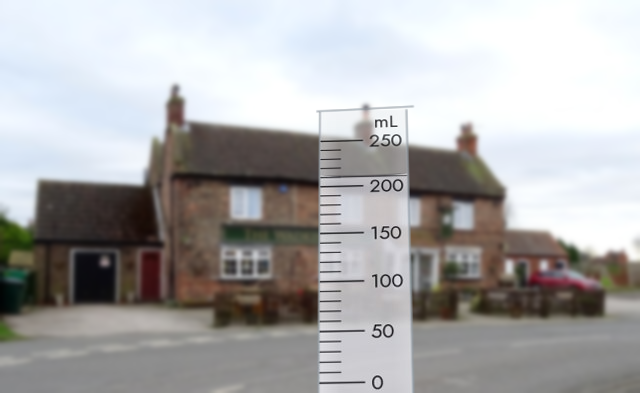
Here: 210 (mL)
